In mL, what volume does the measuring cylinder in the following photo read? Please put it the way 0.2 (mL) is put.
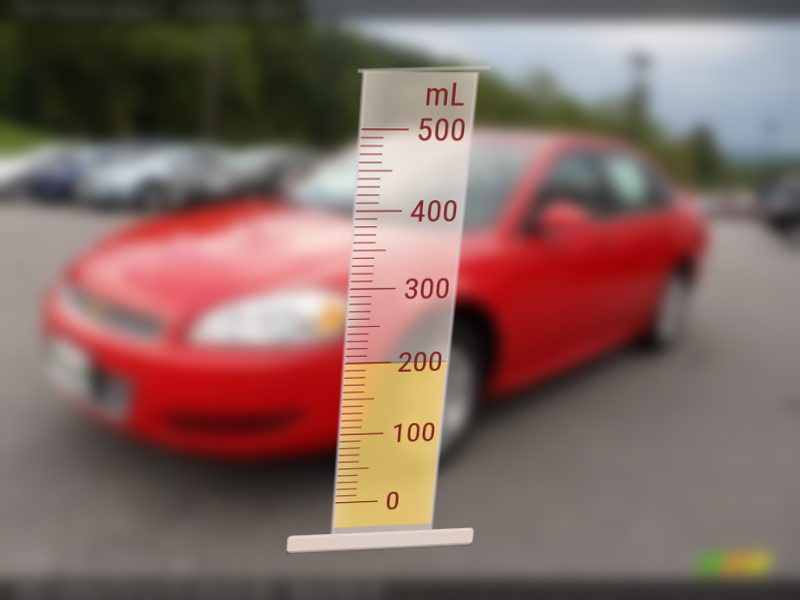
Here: 200 (mL)
